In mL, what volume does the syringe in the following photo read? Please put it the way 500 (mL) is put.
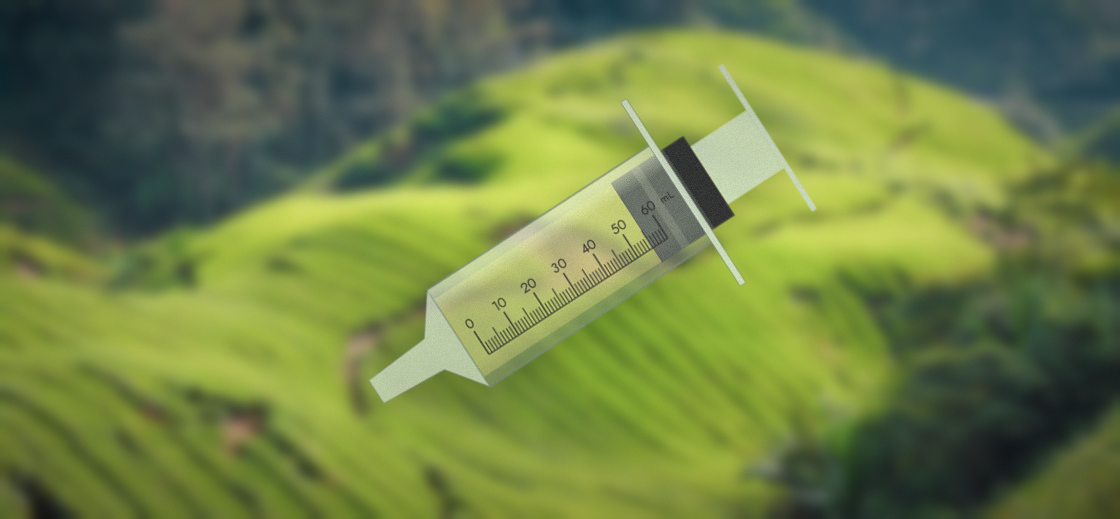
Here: 55 (mL)
